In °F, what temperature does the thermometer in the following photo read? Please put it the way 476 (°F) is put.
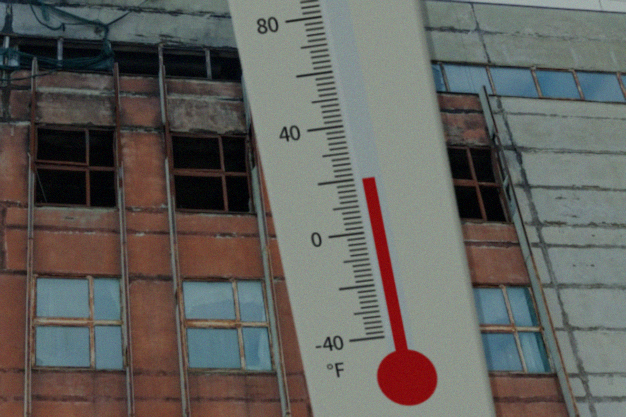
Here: 20 (°F)
